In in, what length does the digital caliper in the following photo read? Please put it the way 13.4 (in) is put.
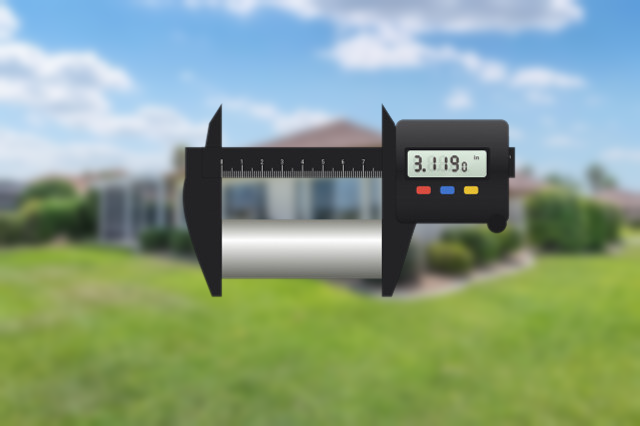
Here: 3.1190 (in)
